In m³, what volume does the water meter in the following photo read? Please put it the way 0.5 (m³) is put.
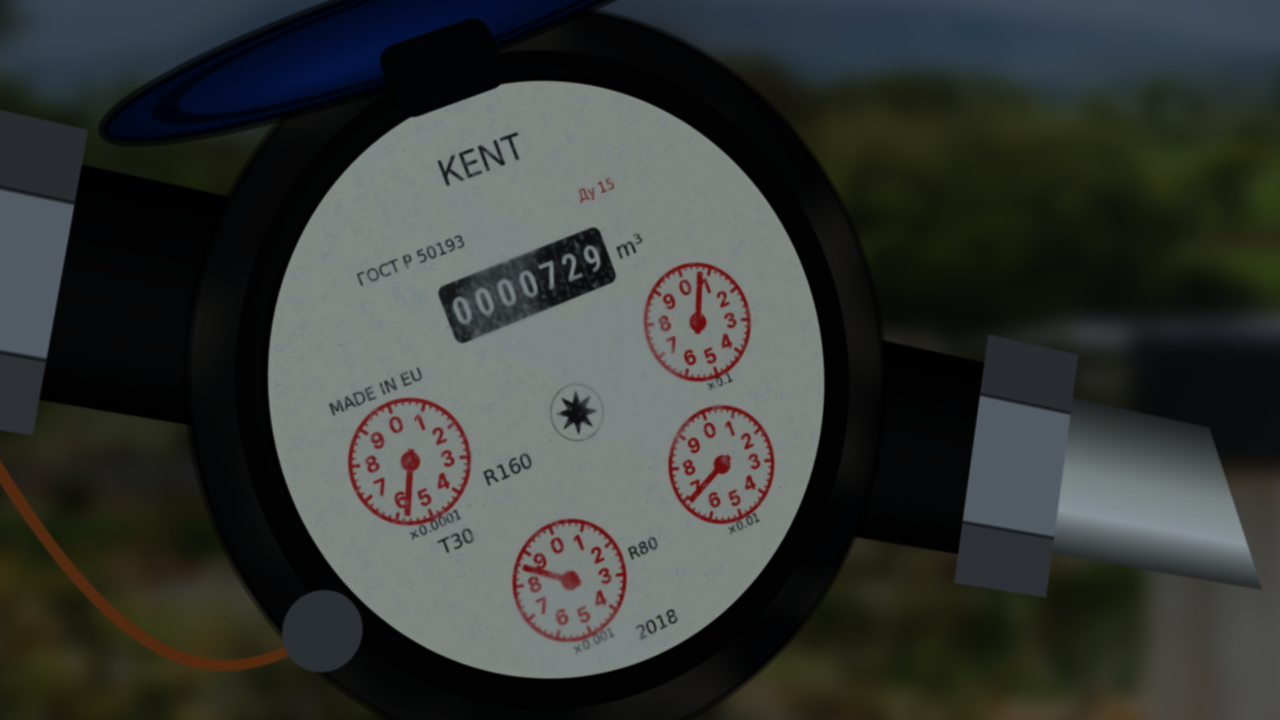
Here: 729.0685 (m³)
